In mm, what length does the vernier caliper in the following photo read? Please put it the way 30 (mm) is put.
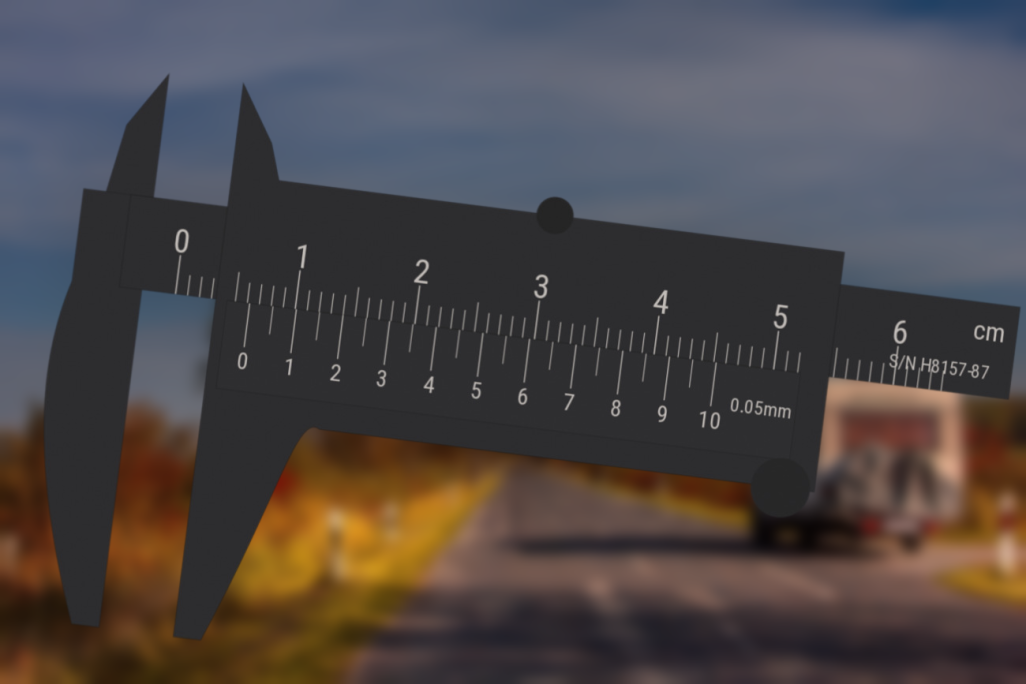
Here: 6.2 (mm)
